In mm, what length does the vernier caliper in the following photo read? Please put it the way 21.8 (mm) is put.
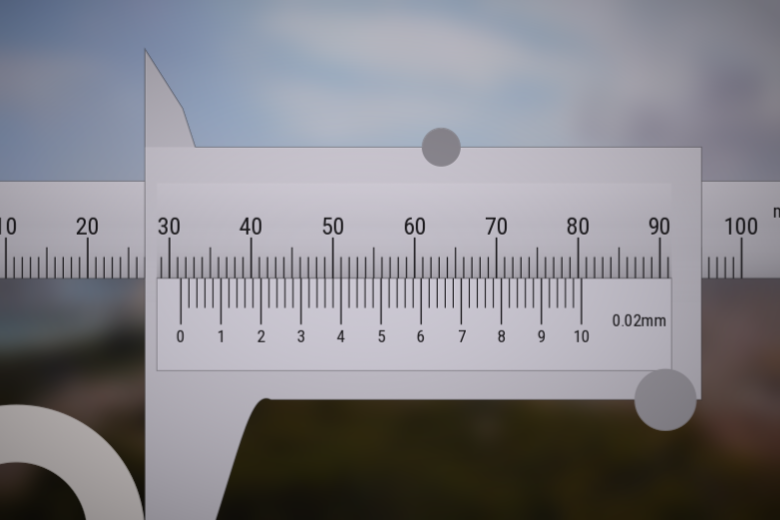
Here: 31.4 (mm)
